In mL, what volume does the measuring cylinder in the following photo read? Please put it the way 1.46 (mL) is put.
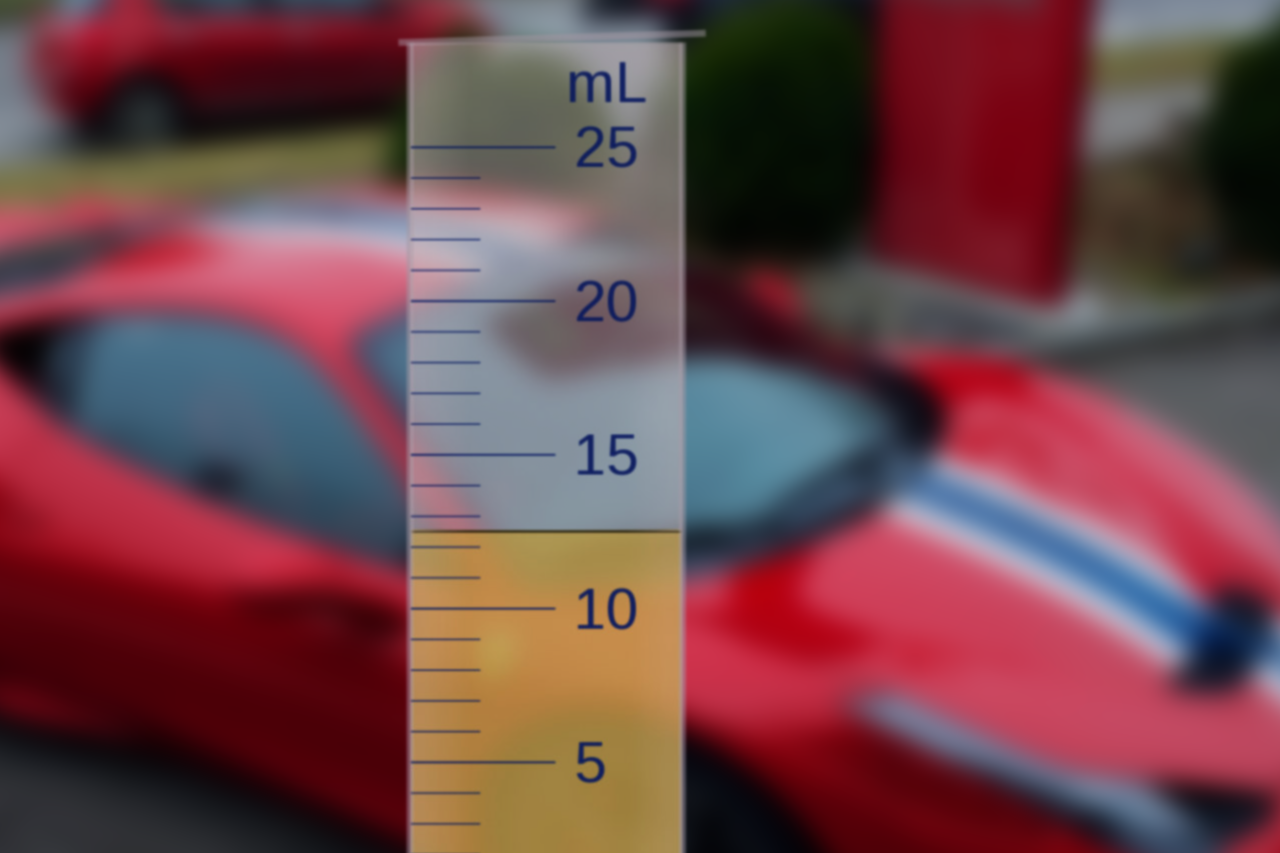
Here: 12.5 (mL)
